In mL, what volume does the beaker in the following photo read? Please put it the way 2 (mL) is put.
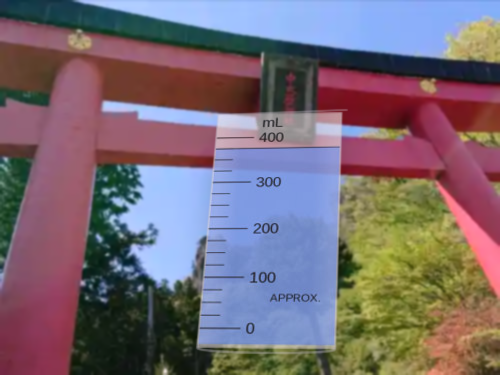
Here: 375 (mL)
